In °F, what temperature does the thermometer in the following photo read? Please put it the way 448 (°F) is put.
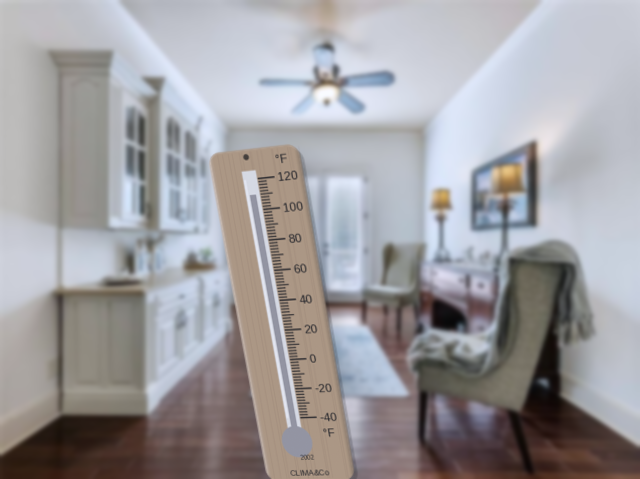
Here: 110 (°F)
